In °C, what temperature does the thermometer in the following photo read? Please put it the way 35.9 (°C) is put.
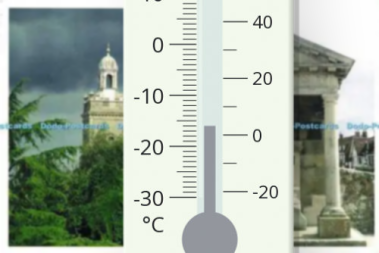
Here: -16 (°C)
